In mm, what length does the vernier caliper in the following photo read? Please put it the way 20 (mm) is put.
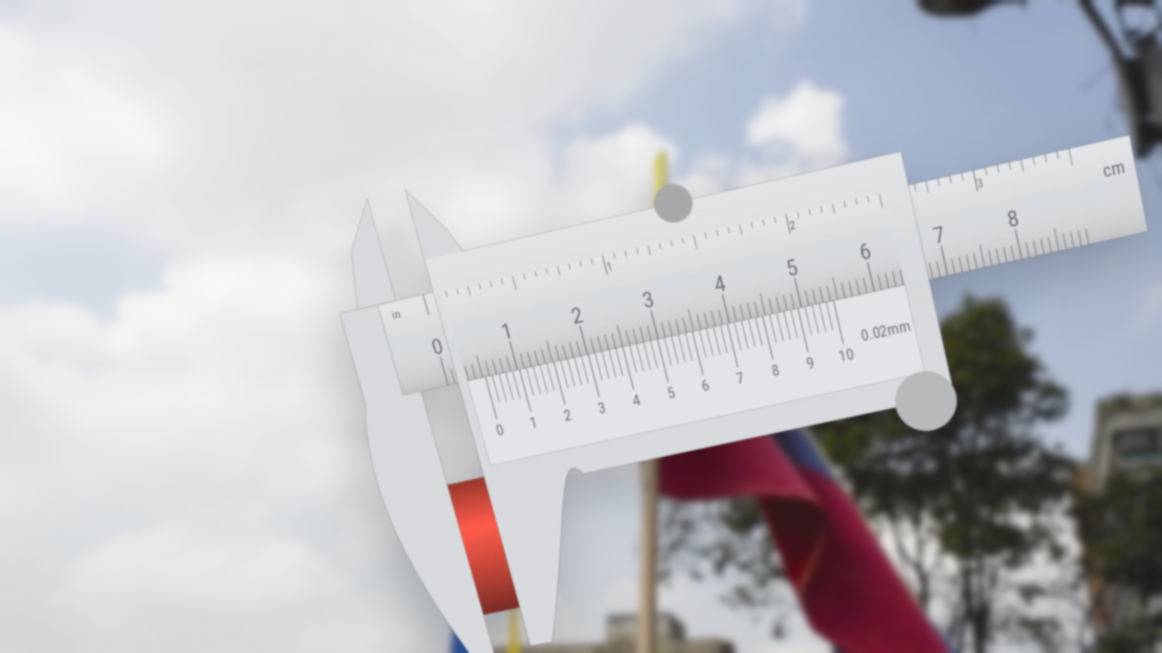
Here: 5.4 (mm)
